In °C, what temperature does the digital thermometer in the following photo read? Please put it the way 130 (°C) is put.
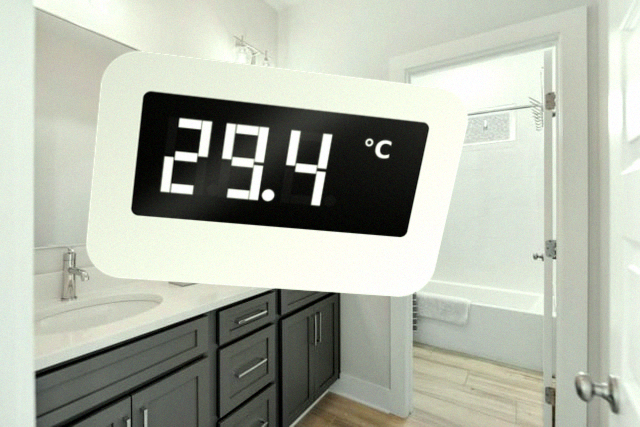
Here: 29.4 (°C)
